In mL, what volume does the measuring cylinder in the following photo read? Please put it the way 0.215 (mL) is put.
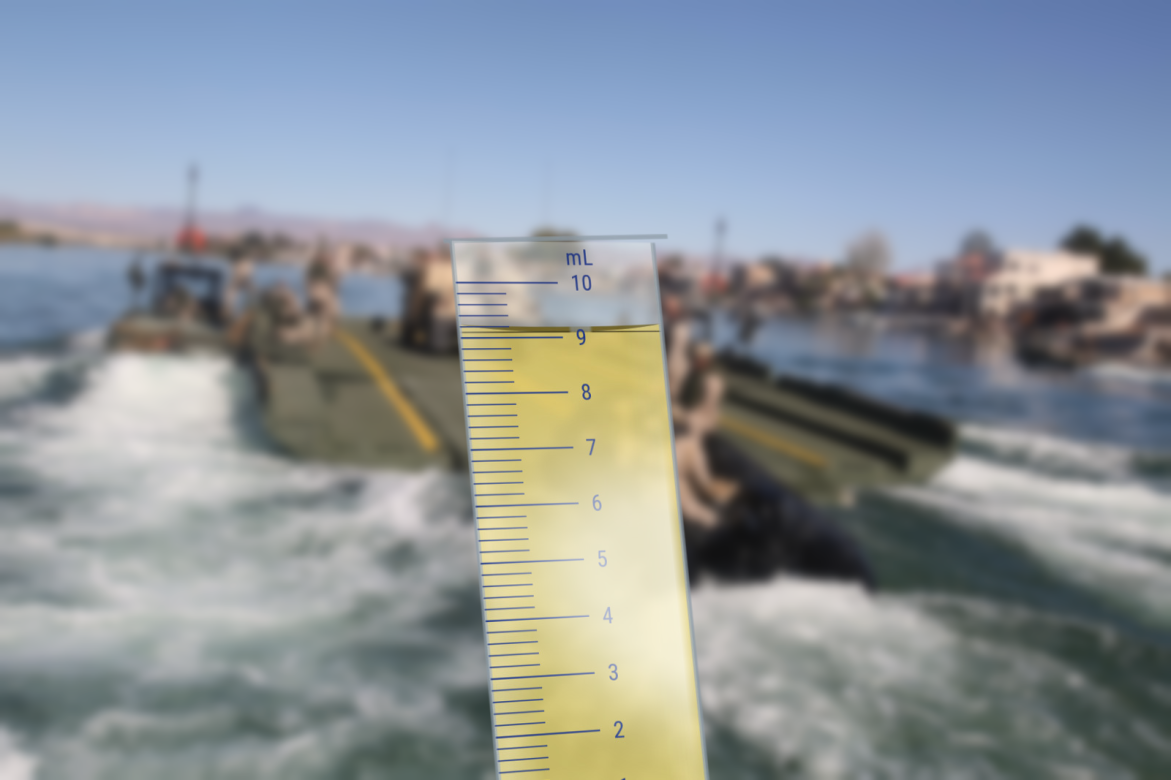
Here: 9.1 (mL)
